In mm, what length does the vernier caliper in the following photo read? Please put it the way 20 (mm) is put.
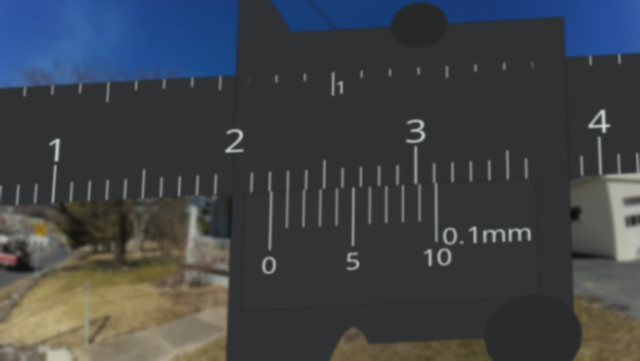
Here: 22.1 (mm)
